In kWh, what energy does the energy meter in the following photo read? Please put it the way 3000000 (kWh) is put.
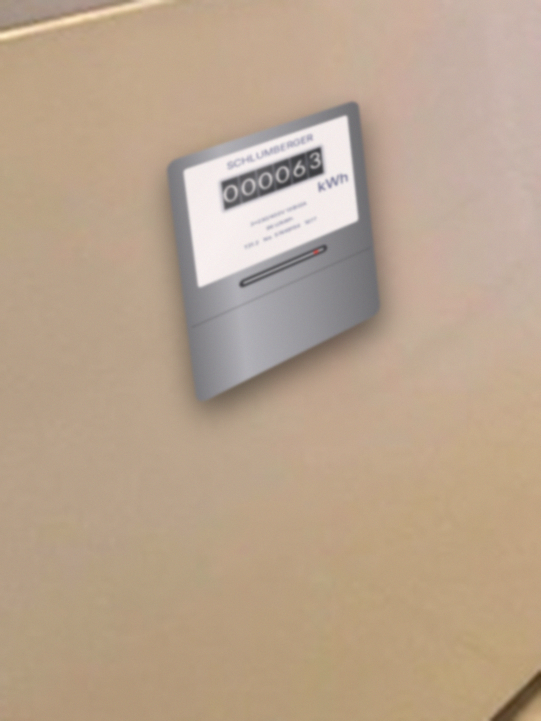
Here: 63 (kWh)
